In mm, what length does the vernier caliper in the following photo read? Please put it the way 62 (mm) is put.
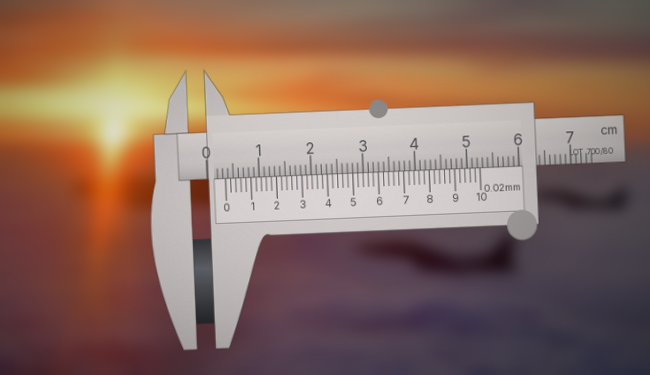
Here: 3.5 (mm)
